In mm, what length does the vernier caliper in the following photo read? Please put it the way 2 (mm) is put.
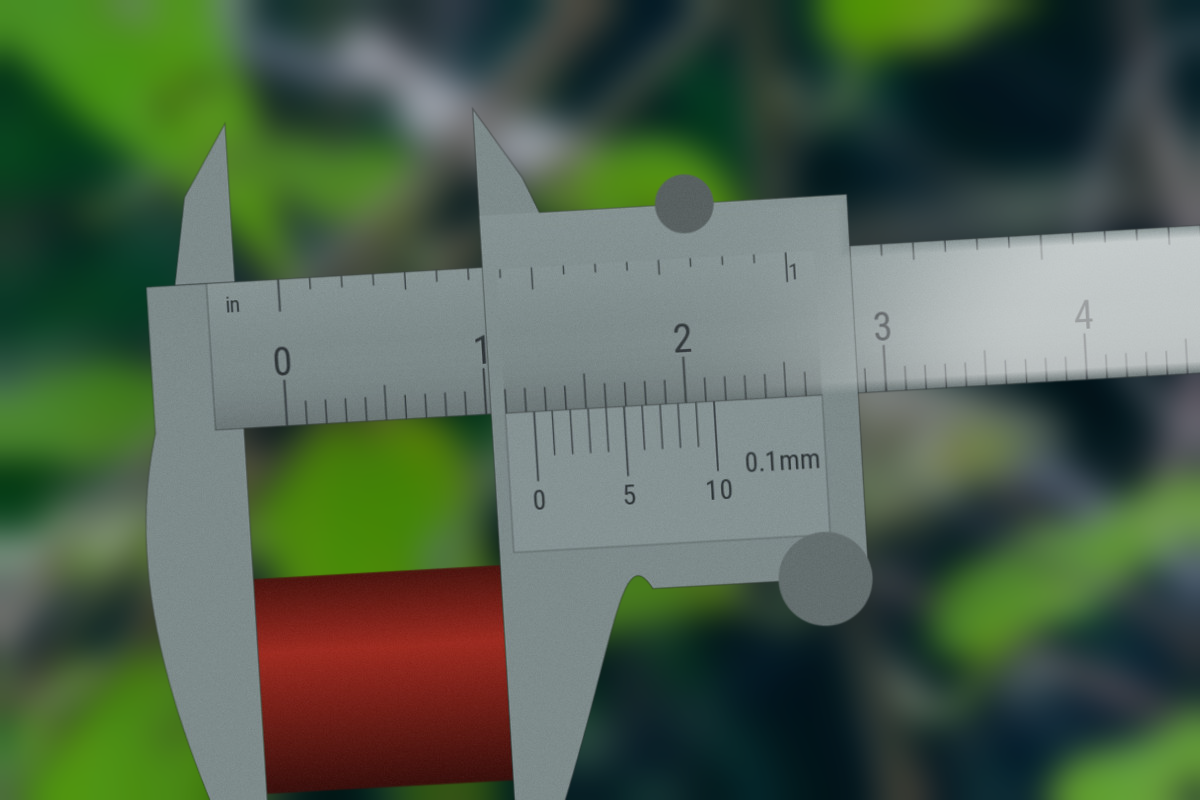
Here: 12.4 (mm)
